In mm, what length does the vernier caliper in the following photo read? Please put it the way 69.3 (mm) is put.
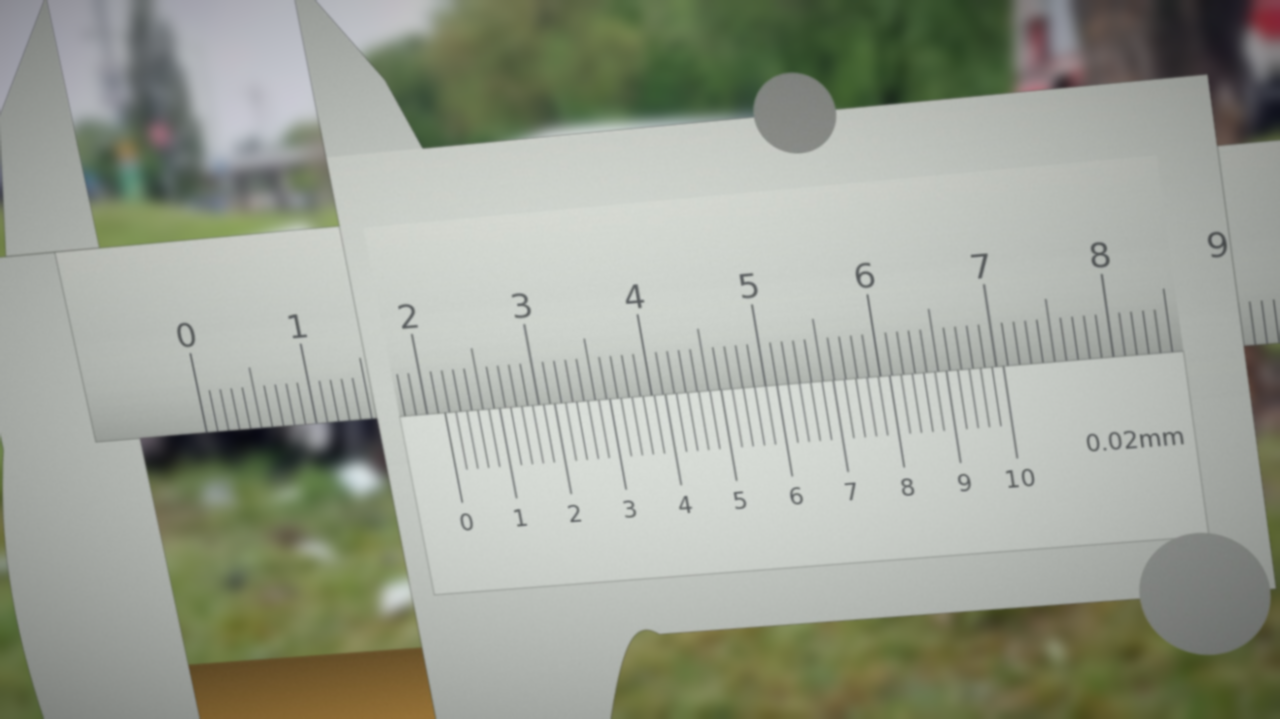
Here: 21.6 (mm)
